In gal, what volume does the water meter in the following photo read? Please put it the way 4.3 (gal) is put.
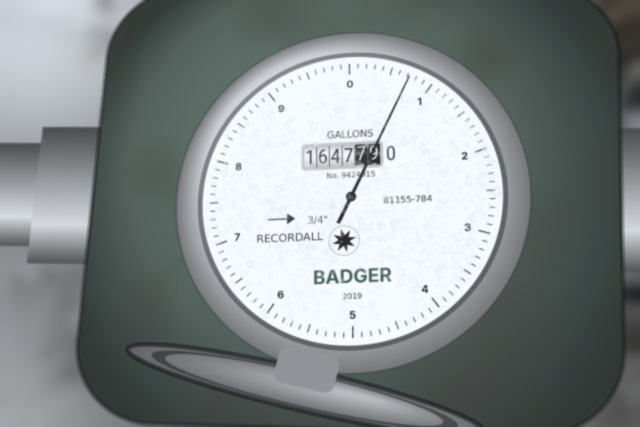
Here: 1647790.7 (gal)
